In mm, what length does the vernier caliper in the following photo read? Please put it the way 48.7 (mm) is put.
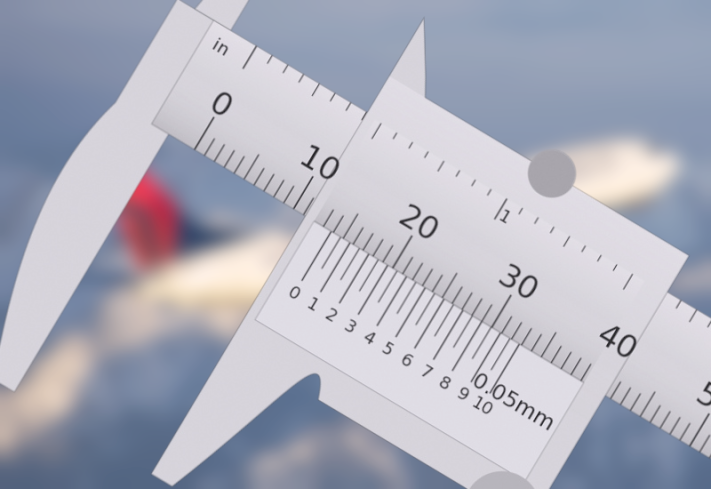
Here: 13.8 (mm)
